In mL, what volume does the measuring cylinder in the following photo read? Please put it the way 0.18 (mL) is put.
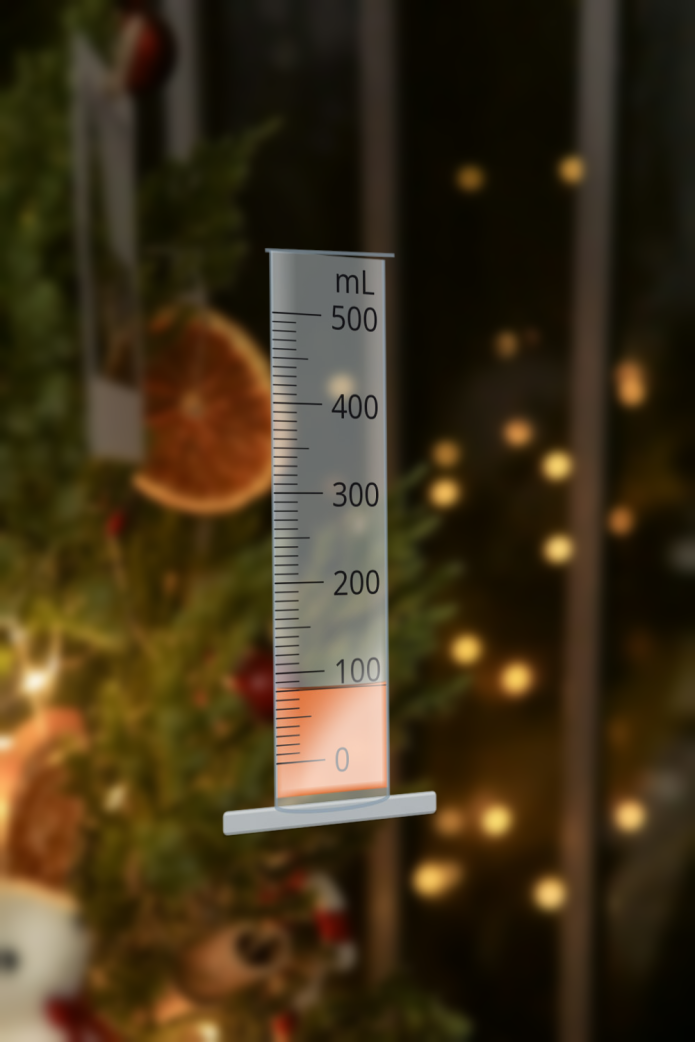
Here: 80 (mL)
